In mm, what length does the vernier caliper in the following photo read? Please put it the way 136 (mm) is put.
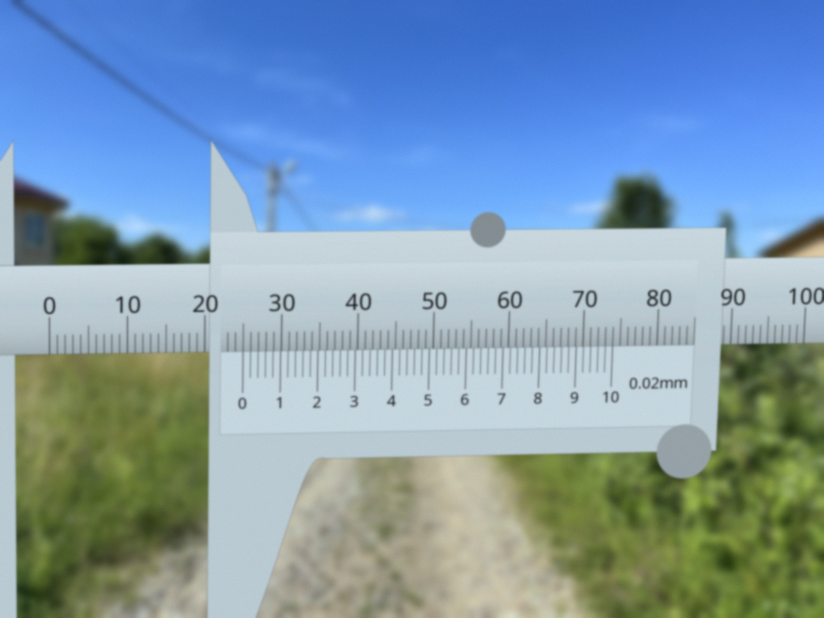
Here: 25.0 (mm)
